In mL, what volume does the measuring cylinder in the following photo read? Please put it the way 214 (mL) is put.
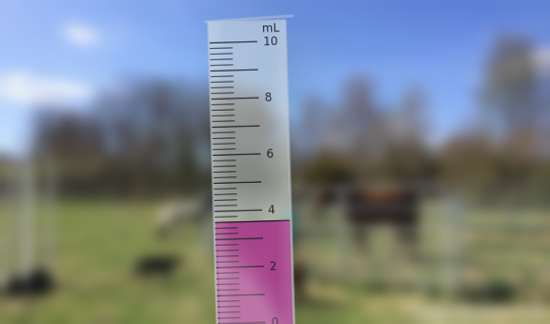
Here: 3.6 (mL)
